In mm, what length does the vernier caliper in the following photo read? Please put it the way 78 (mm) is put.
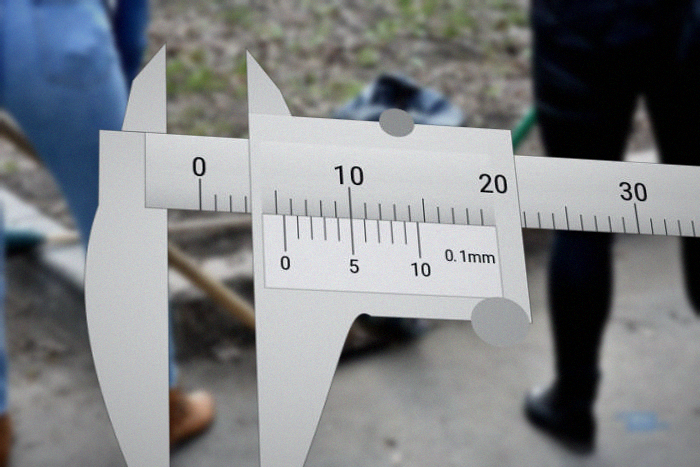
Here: 5.5 (mm)
